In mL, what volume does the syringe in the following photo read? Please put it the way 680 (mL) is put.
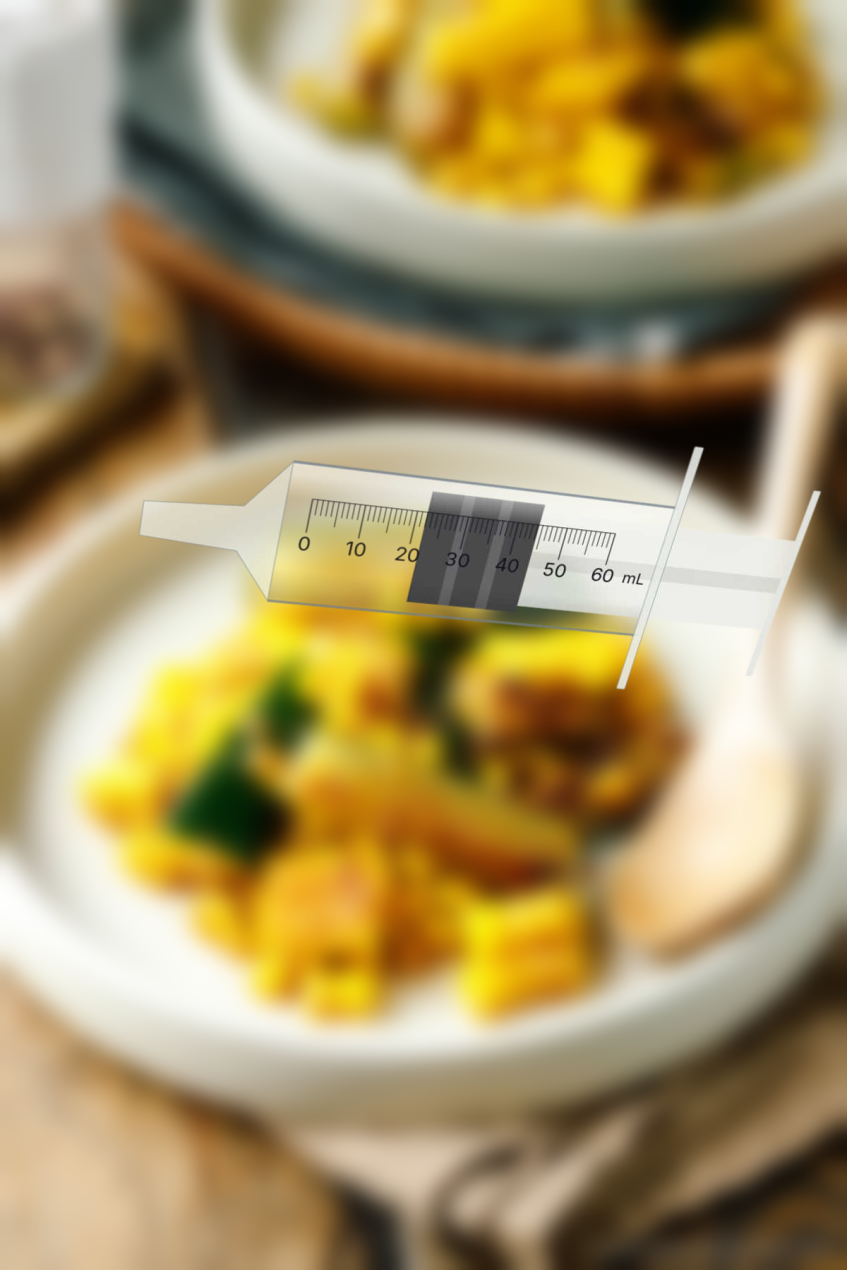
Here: 22 (mL)
